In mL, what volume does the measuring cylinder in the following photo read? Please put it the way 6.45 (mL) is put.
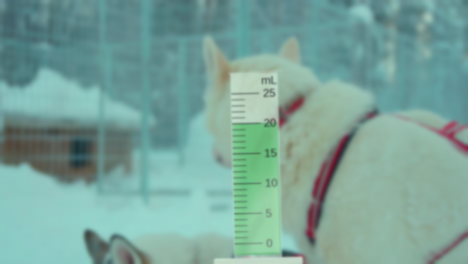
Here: 20 (mL)
